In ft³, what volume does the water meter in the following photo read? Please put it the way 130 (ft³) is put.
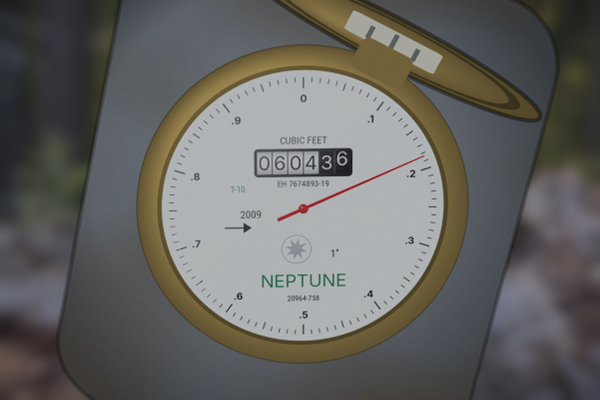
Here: 60436.18 (ft³)
